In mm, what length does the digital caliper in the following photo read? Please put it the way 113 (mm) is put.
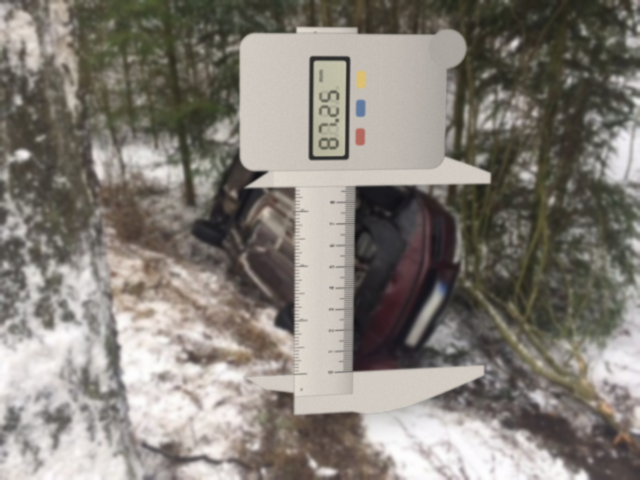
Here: 87.25 (mm)
